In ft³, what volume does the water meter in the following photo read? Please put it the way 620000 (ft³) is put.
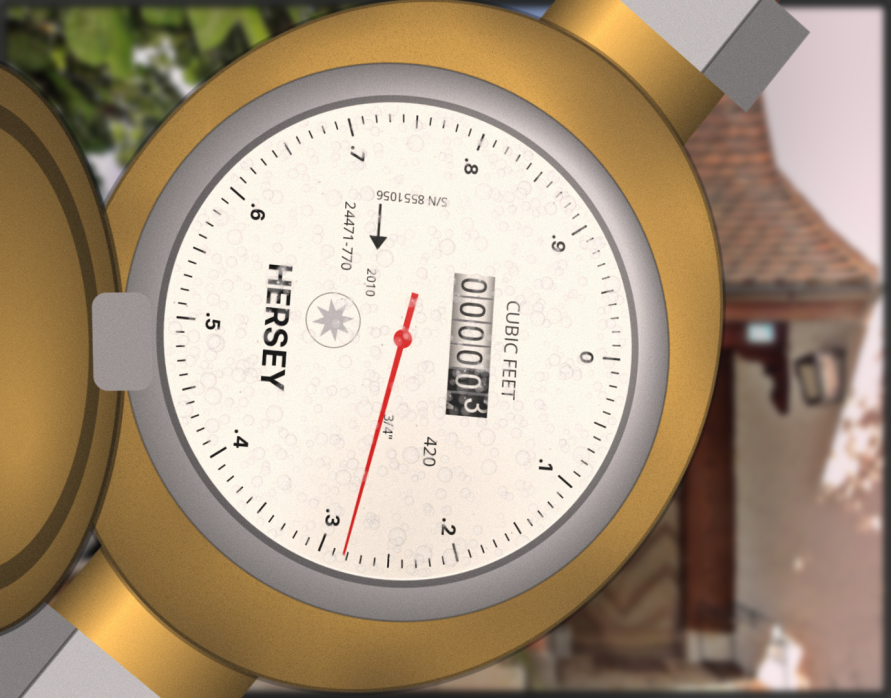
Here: 3.28 (ft³)
